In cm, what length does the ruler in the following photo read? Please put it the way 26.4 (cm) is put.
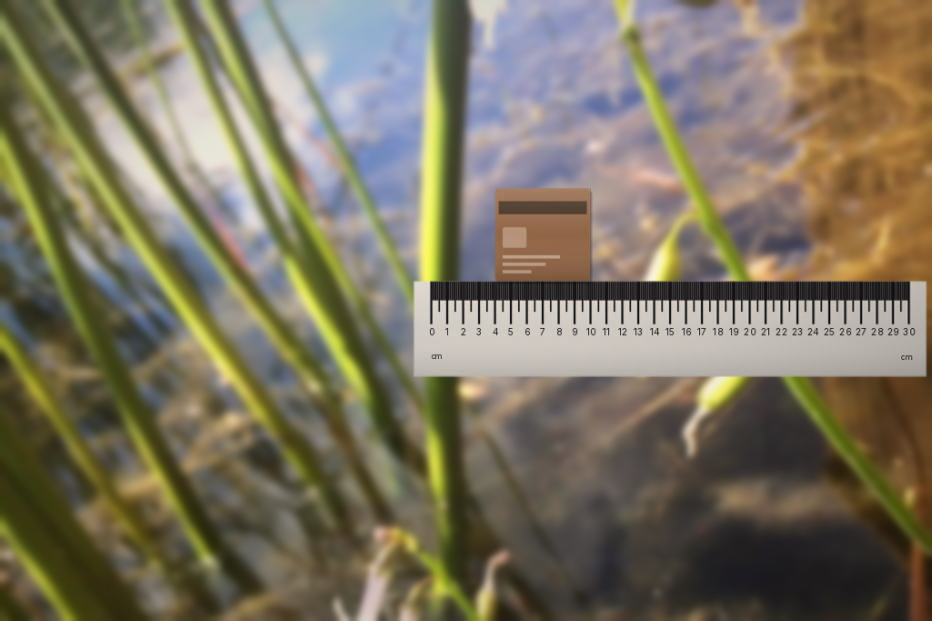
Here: 6 (cm)
